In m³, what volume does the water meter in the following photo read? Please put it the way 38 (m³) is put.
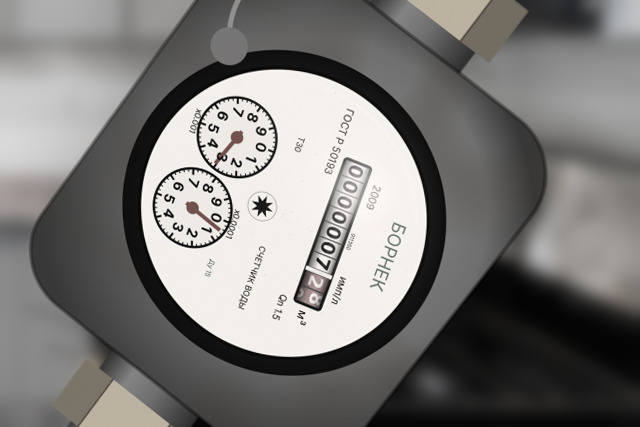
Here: 7.2830 (m³)
